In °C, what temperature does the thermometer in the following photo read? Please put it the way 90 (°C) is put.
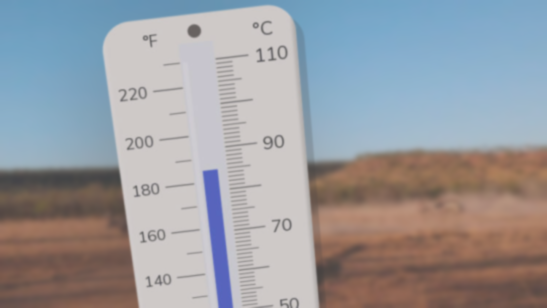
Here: 85 (°C)
